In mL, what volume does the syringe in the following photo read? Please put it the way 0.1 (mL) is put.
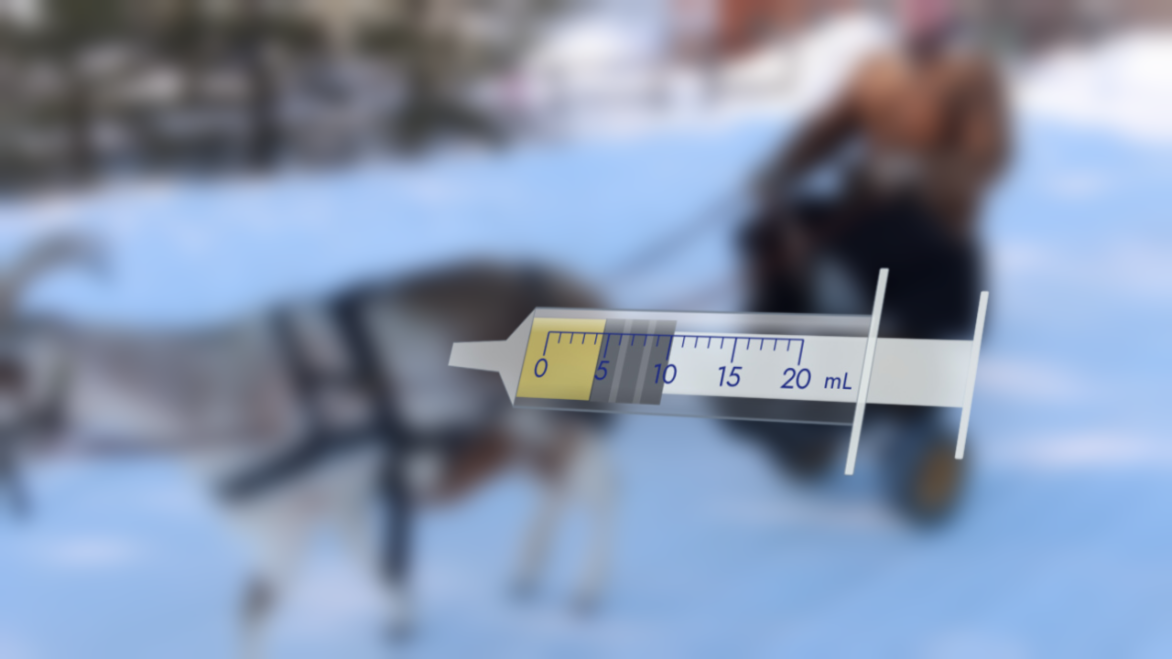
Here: 4.5 (mL)
